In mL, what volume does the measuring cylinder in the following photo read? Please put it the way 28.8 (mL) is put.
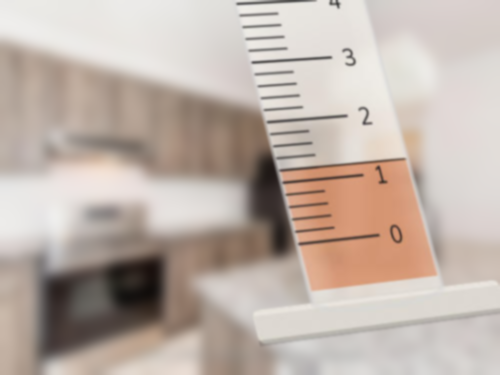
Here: 1.2 (mL)
